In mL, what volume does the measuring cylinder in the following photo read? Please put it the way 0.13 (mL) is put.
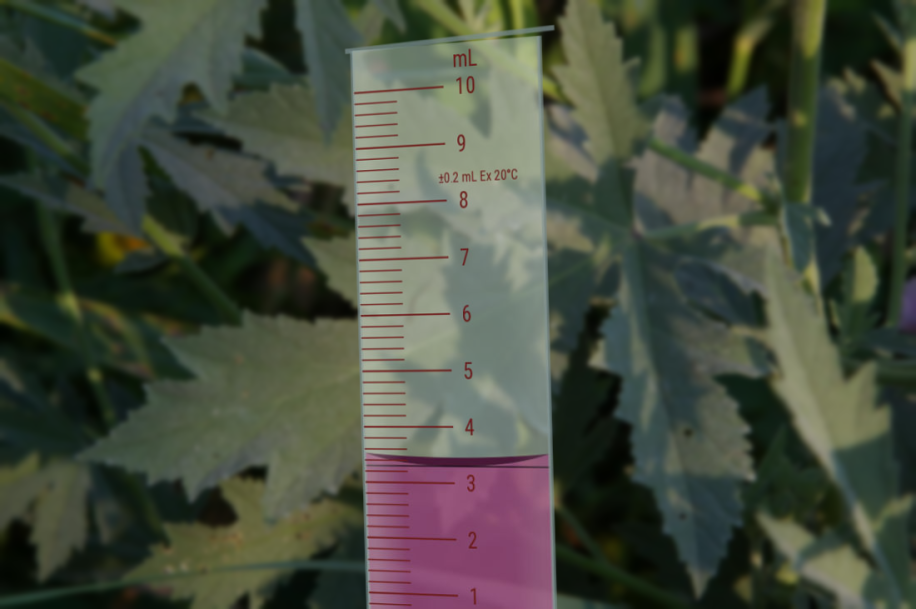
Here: 3.3 (mL)
